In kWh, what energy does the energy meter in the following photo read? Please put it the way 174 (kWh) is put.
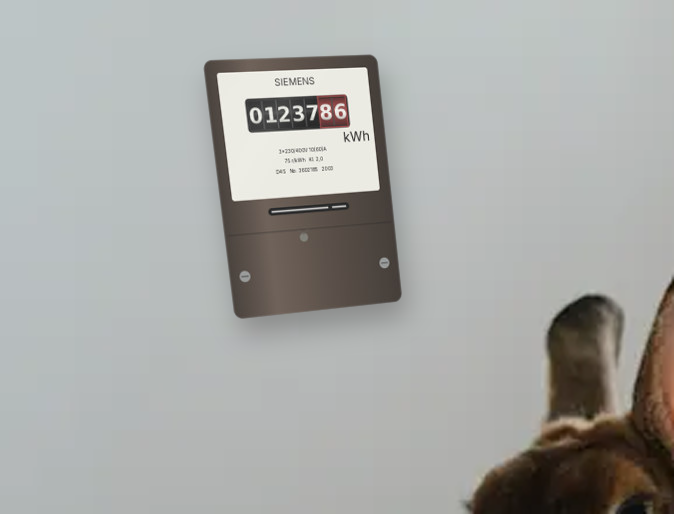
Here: 1237.86 (kWh)
